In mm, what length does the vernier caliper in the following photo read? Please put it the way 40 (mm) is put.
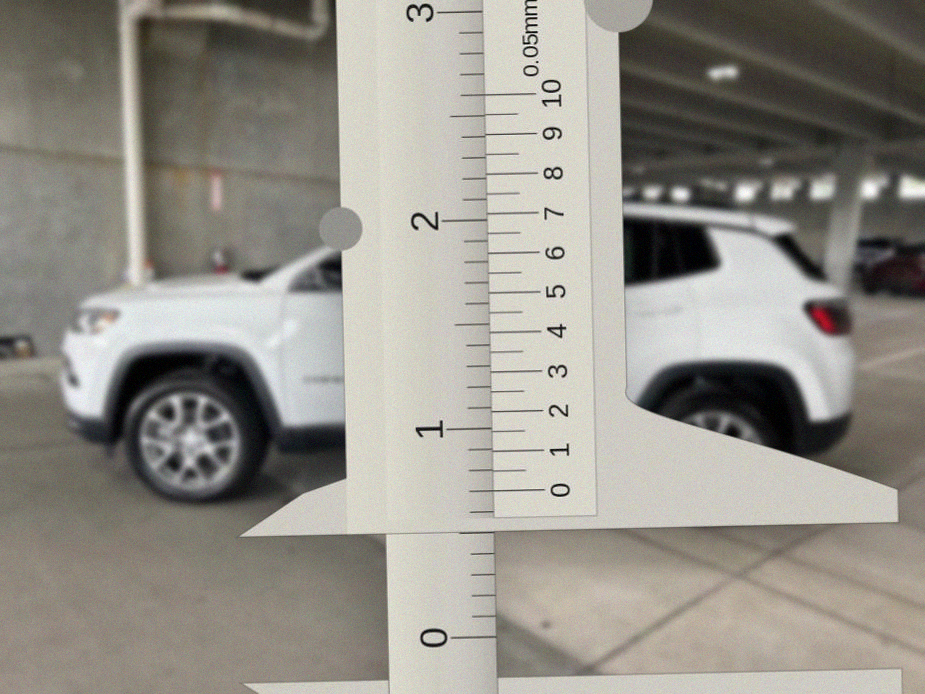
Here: 7.0 (mm)
